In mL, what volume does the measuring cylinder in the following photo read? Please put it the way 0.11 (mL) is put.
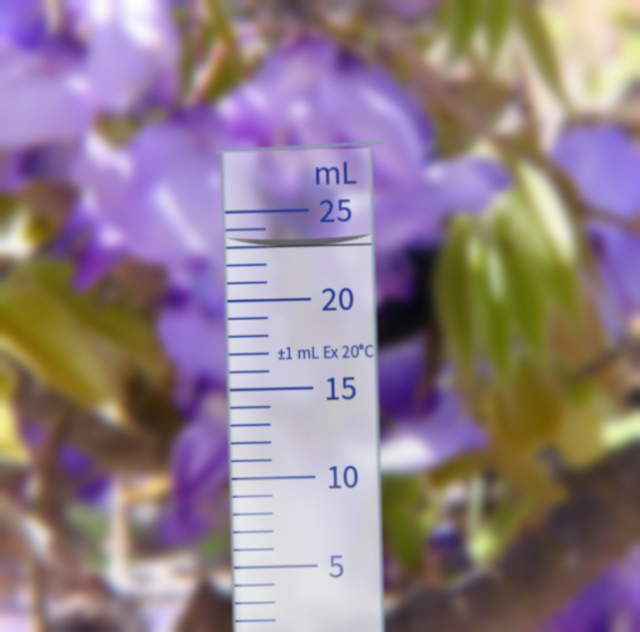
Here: 23 (mL)
